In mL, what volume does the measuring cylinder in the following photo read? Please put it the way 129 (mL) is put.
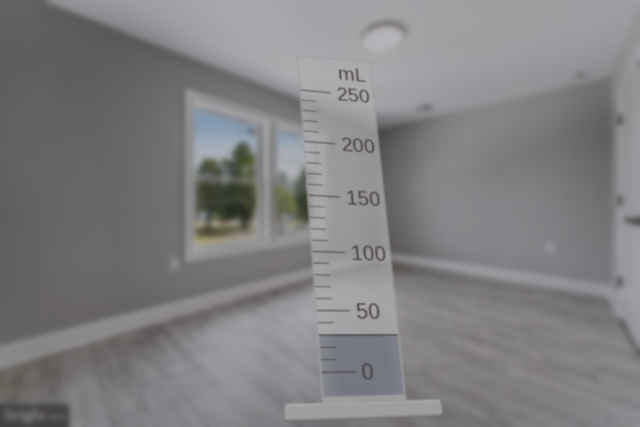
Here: 30 (mL)
